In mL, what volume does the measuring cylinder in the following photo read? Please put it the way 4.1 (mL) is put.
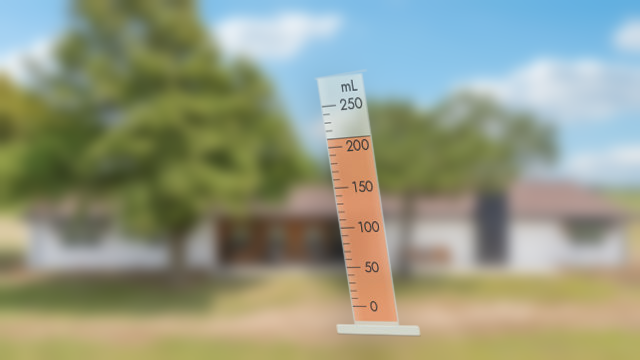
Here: 210 (mL)
